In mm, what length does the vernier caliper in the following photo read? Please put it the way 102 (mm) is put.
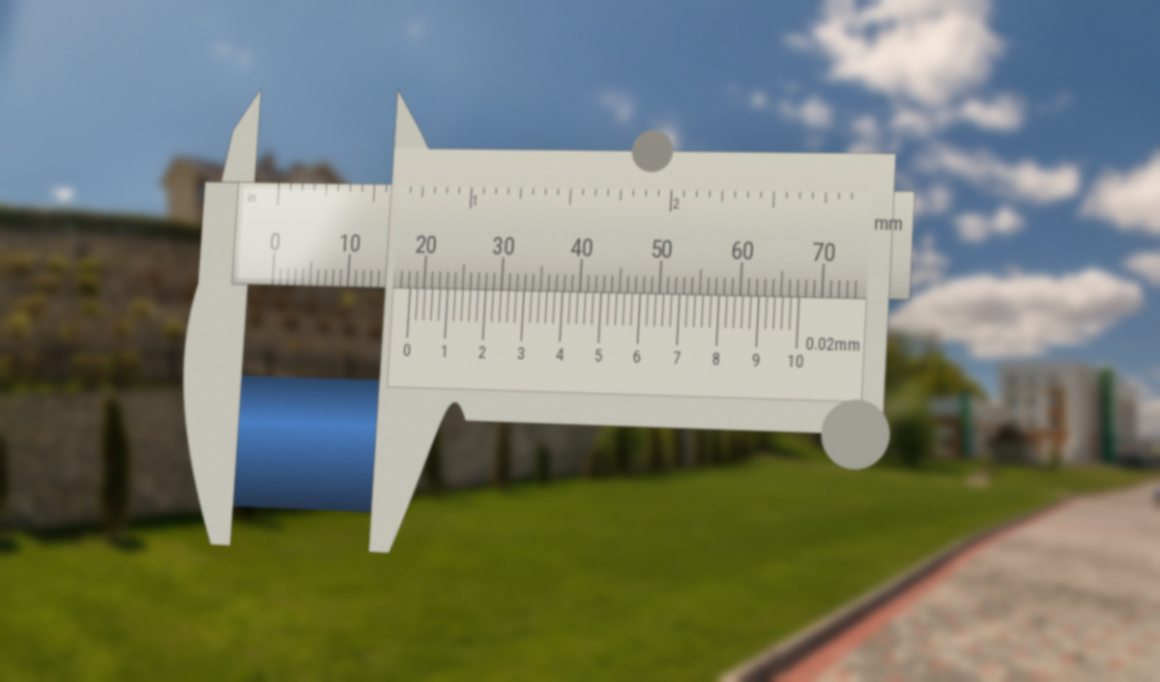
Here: 18.2 (mm)
